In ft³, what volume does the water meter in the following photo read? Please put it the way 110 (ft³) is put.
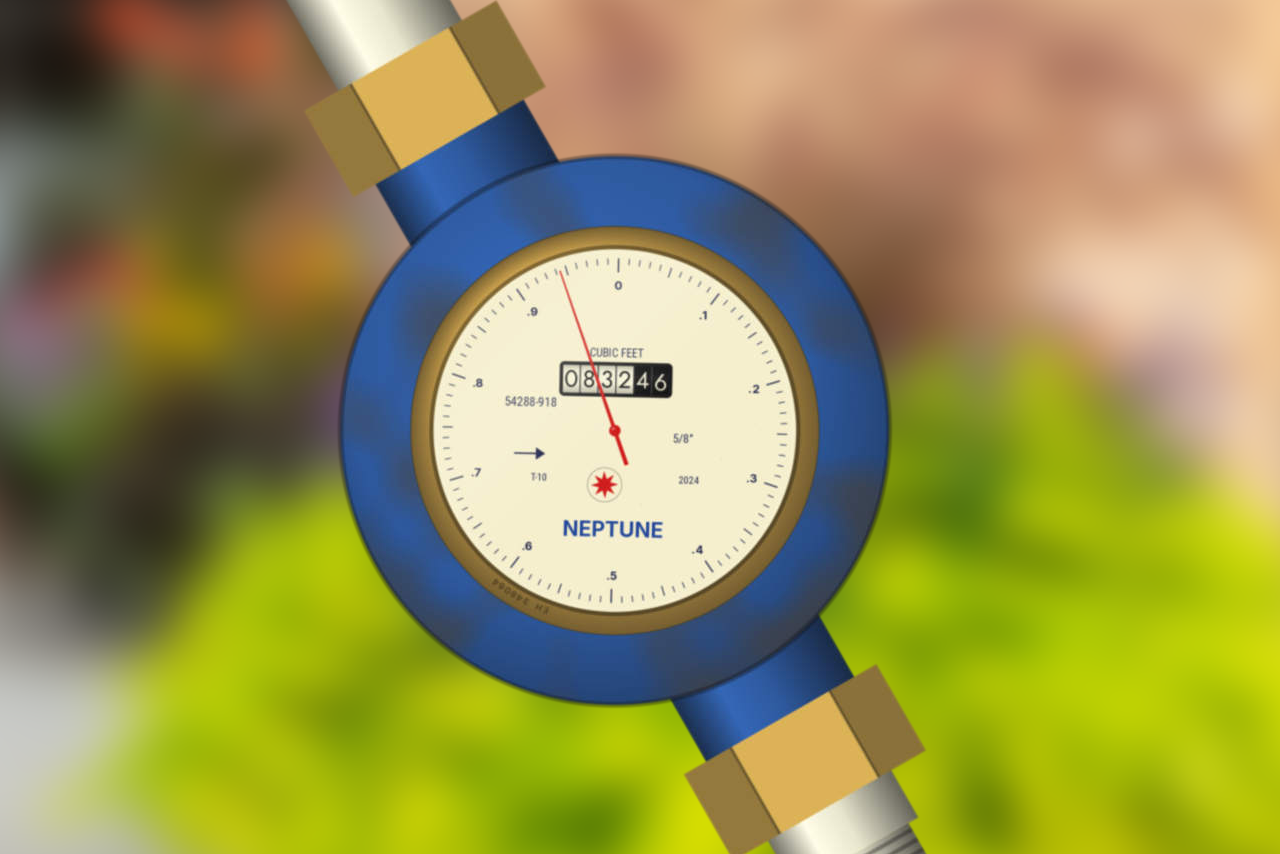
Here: 83245.94 (ft³)
